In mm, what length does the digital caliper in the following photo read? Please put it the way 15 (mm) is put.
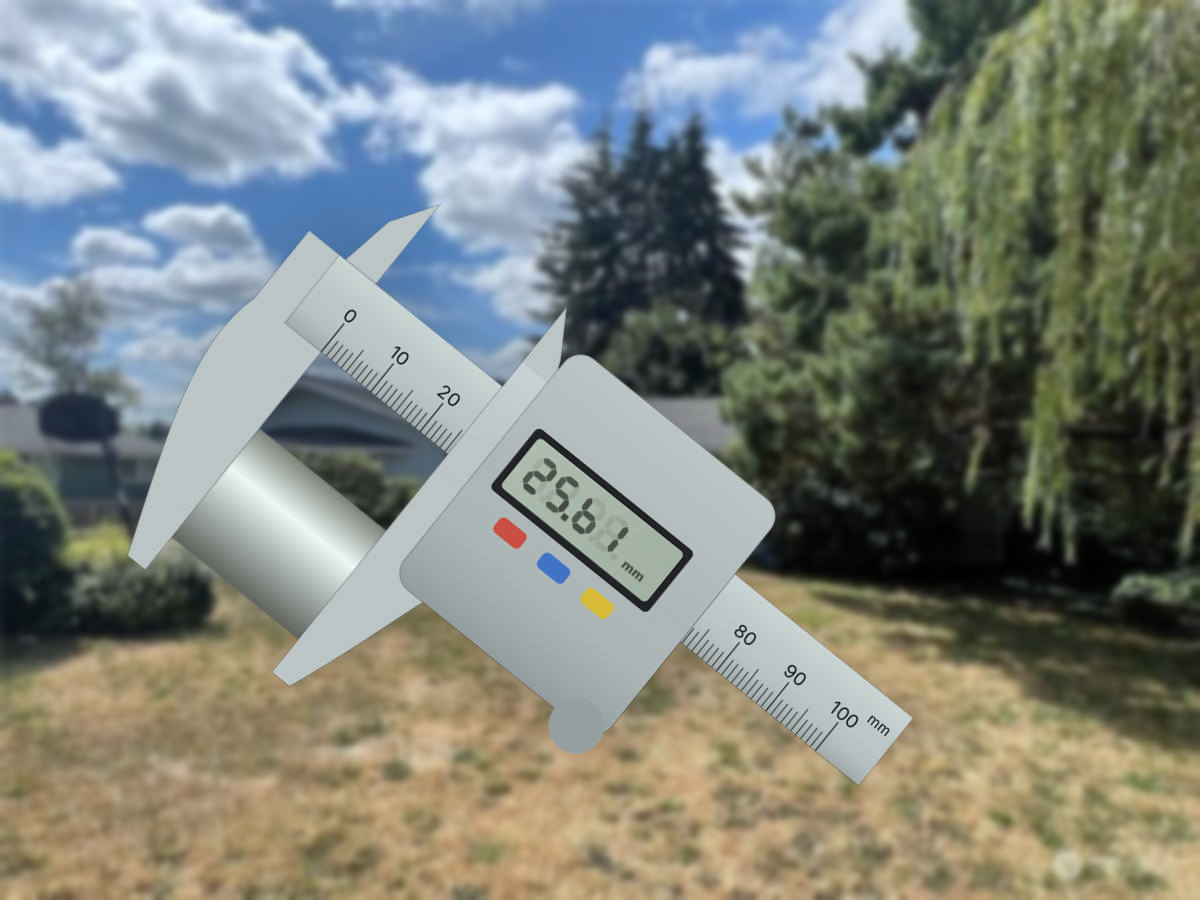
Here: 25.61 (mm)
